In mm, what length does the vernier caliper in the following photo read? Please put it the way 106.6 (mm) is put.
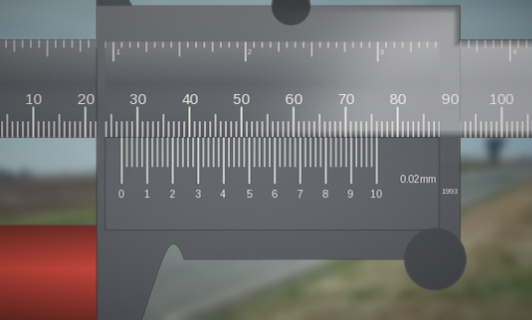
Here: 27.0 (mm)
